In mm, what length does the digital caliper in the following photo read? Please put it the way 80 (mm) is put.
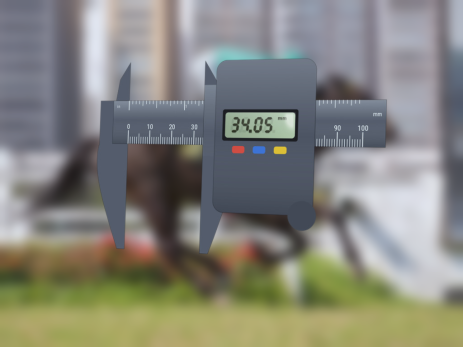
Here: 34.05 (mm)
